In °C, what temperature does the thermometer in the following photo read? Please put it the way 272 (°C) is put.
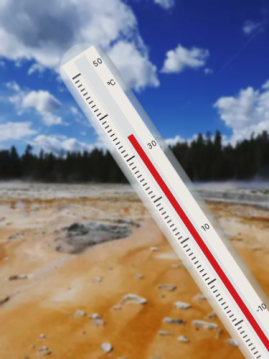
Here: 34 (°C)
